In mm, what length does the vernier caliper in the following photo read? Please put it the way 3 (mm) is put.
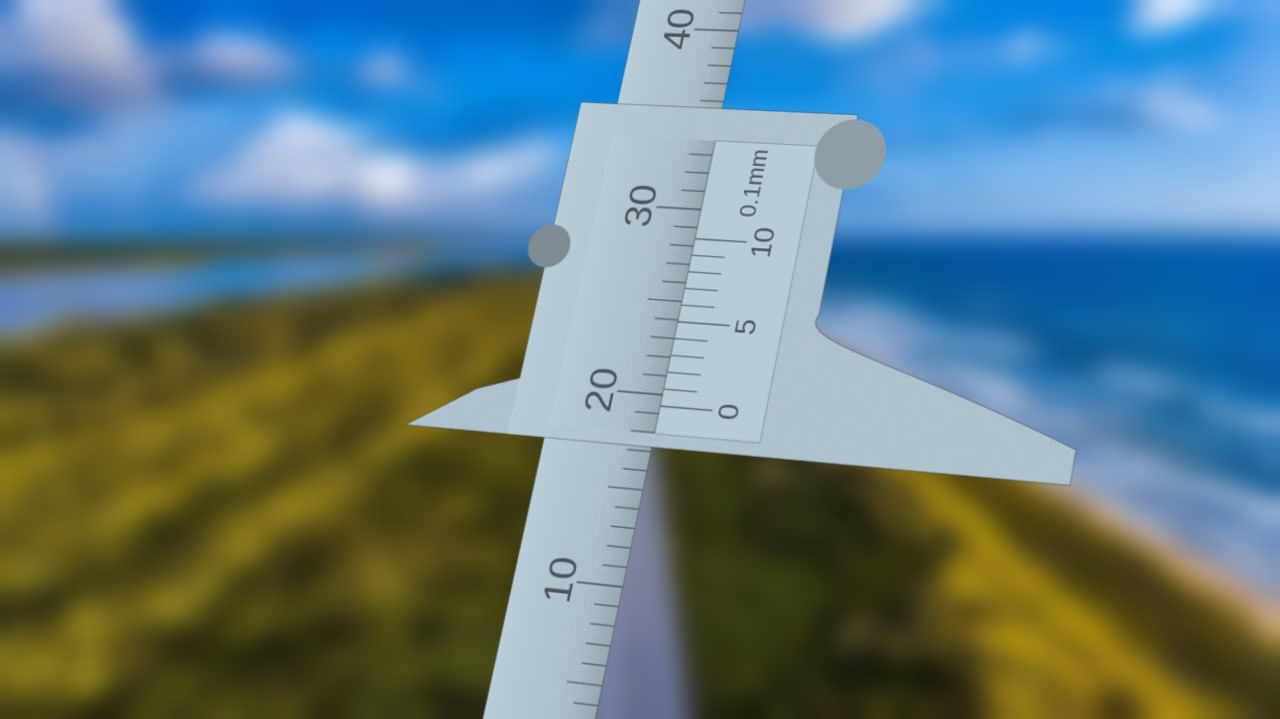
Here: 19.4 (mm)
